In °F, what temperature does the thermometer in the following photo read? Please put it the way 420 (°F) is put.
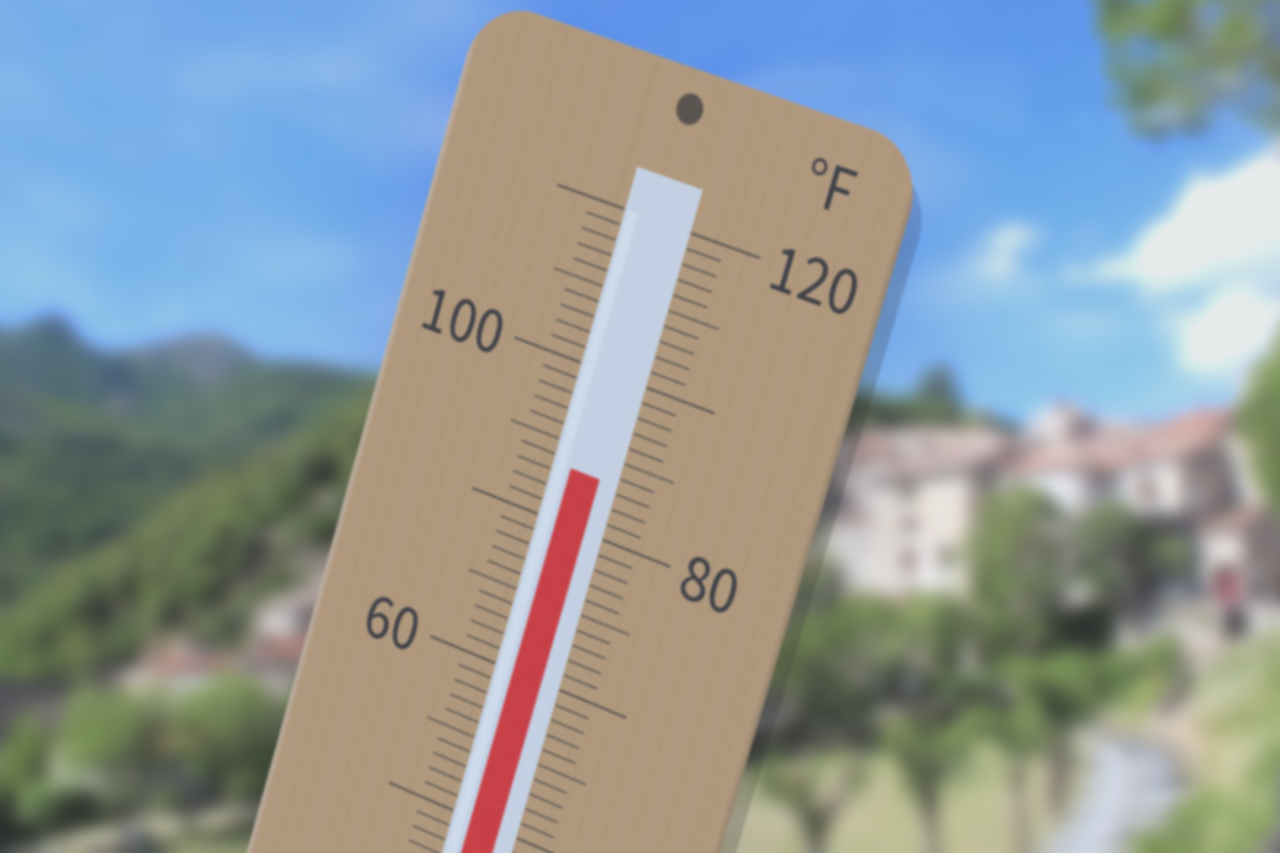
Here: 87 (°F)
